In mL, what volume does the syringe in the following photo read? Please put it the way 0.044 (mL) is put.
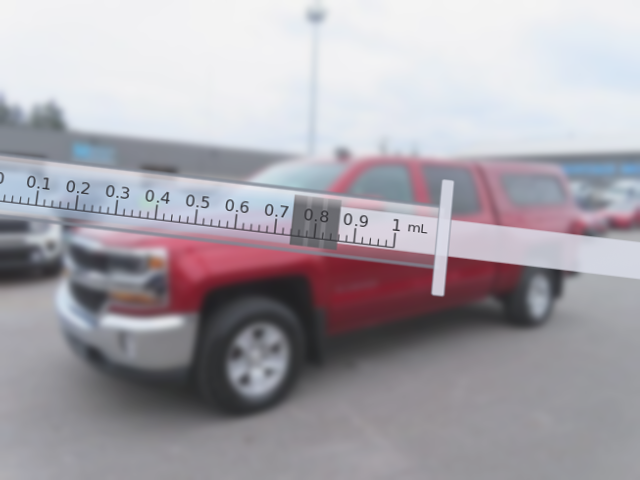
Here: 0.74 (mL)
